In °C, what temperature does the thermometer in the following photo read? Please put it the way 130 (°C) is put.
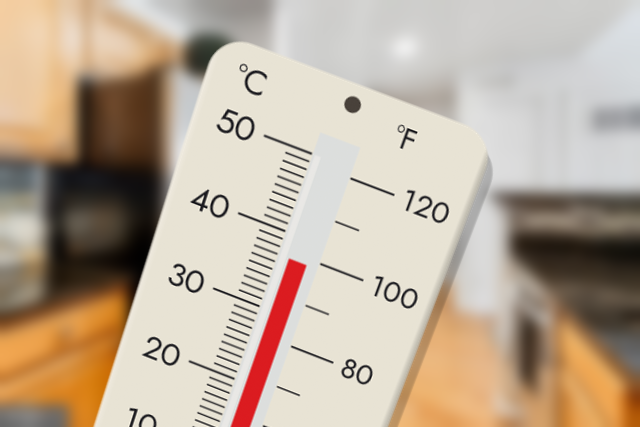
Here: 37 (°C)
